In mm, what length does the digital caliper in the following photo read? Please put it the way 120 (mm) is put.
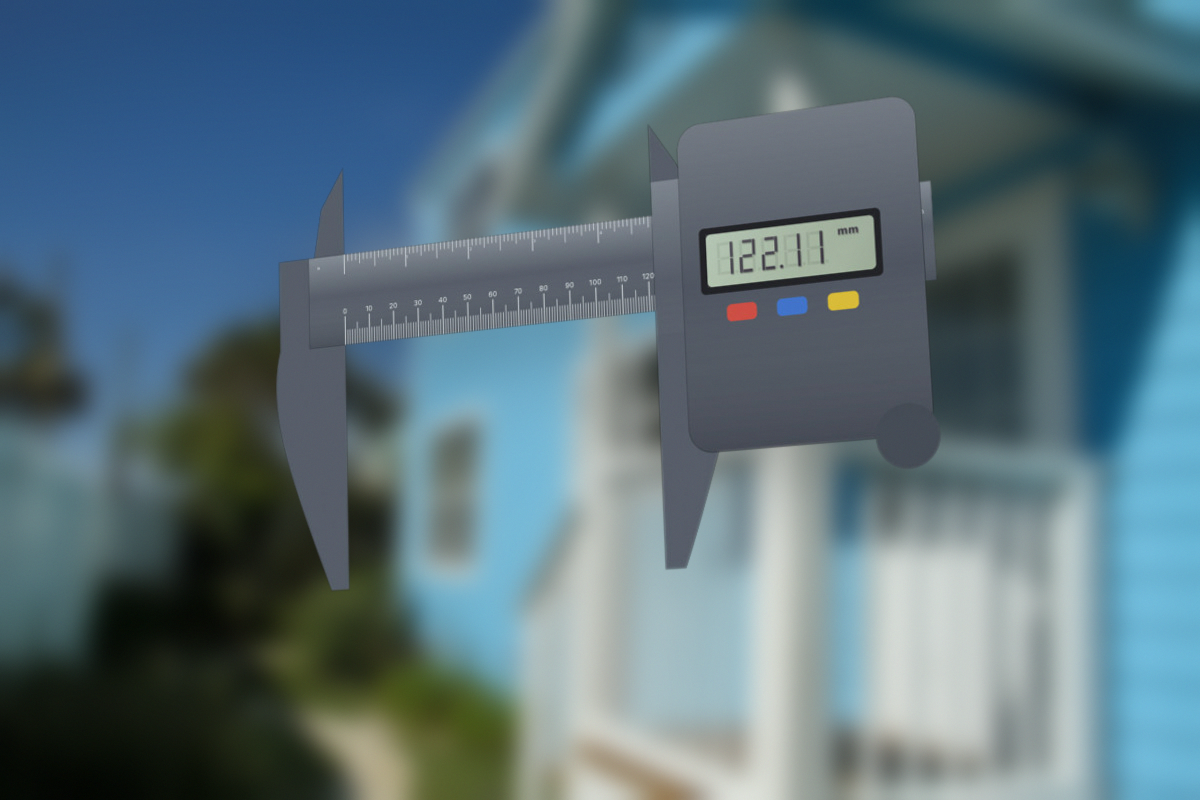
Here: 122.11 (mm)
